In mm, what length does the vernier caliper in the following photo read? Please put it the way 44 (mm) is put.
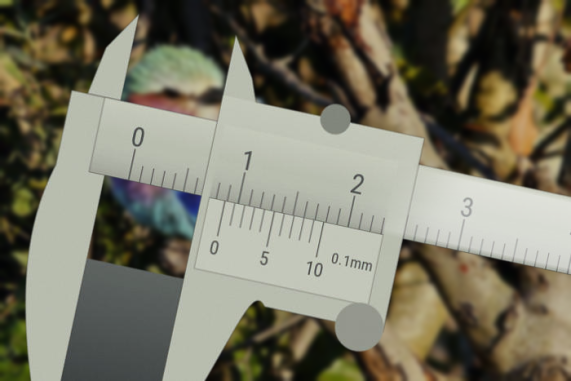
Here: 8.8 (mm)
